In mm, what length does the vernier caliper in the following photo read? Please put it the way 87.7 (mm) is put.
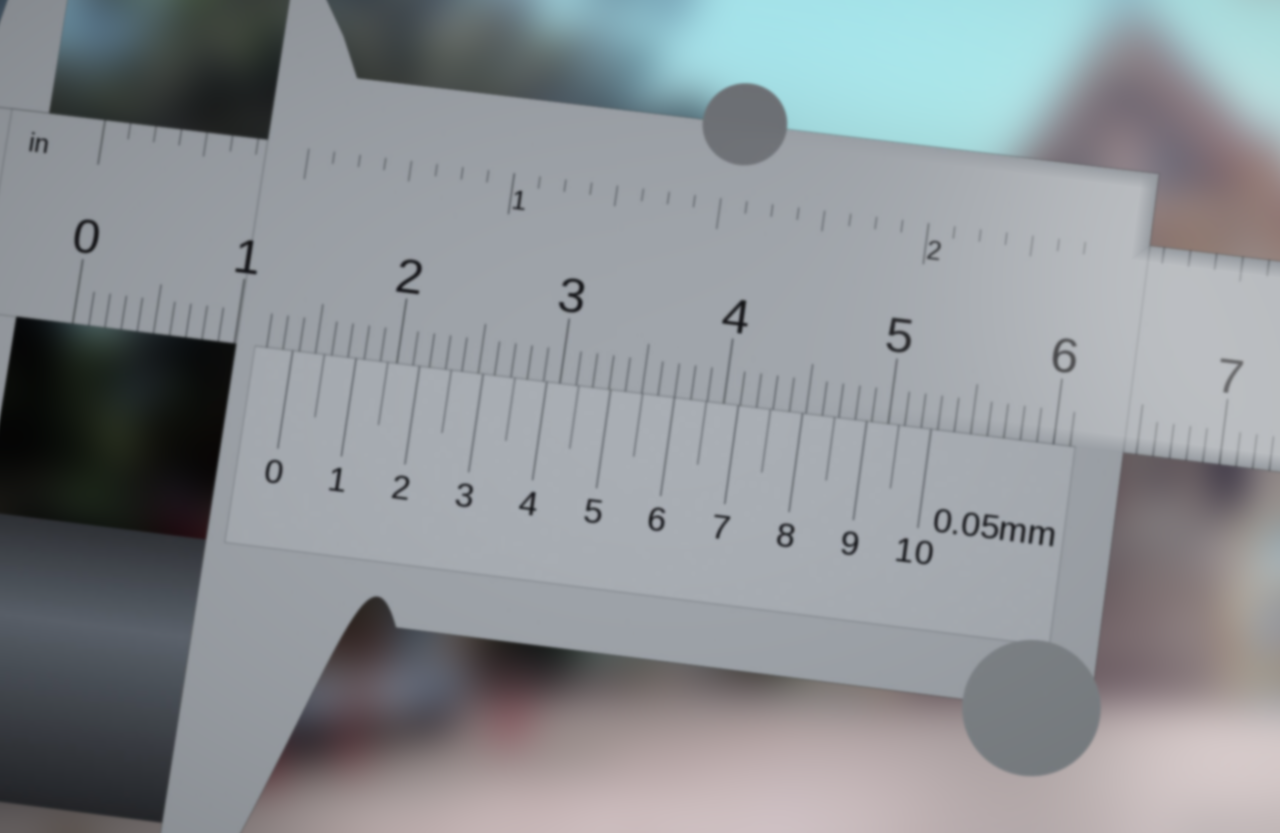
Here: 13.6 (mm)
